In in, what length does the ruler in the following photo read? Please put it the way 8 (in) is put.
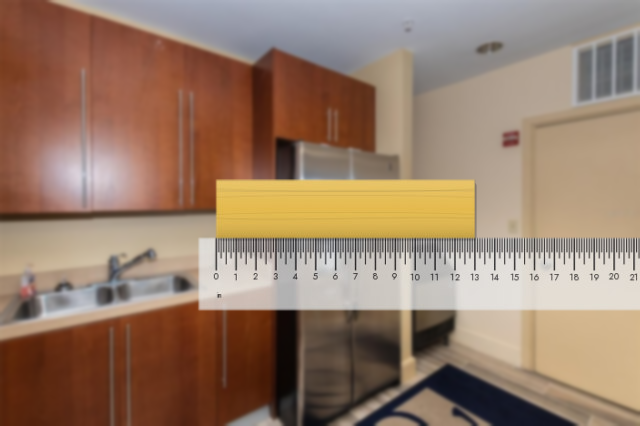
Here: 13 (in)
